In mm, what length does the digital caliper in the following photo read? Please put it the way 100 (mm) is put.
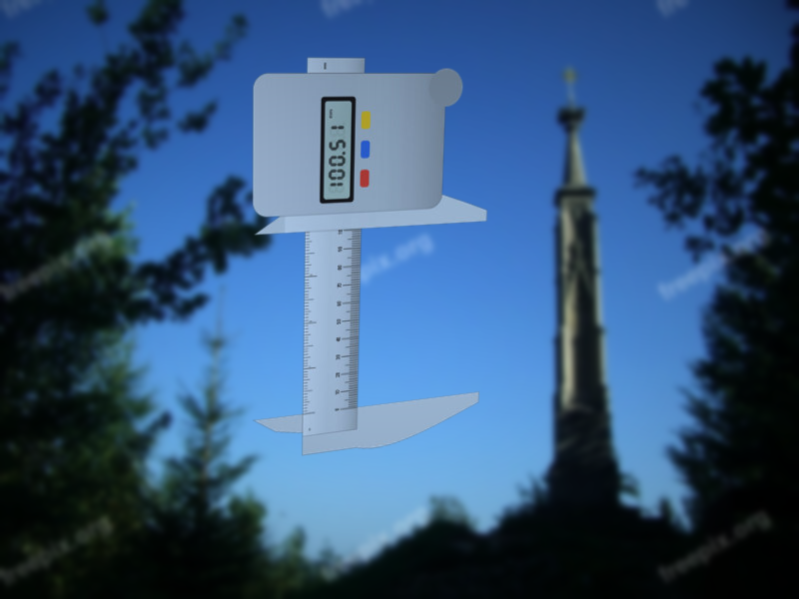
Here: 100.51 (mm)
